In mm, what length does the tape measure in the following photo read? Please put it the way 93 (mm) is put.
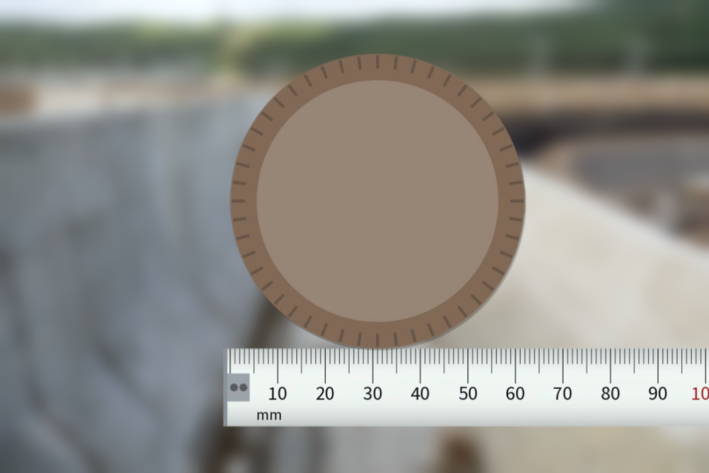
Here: 62 (mm)
